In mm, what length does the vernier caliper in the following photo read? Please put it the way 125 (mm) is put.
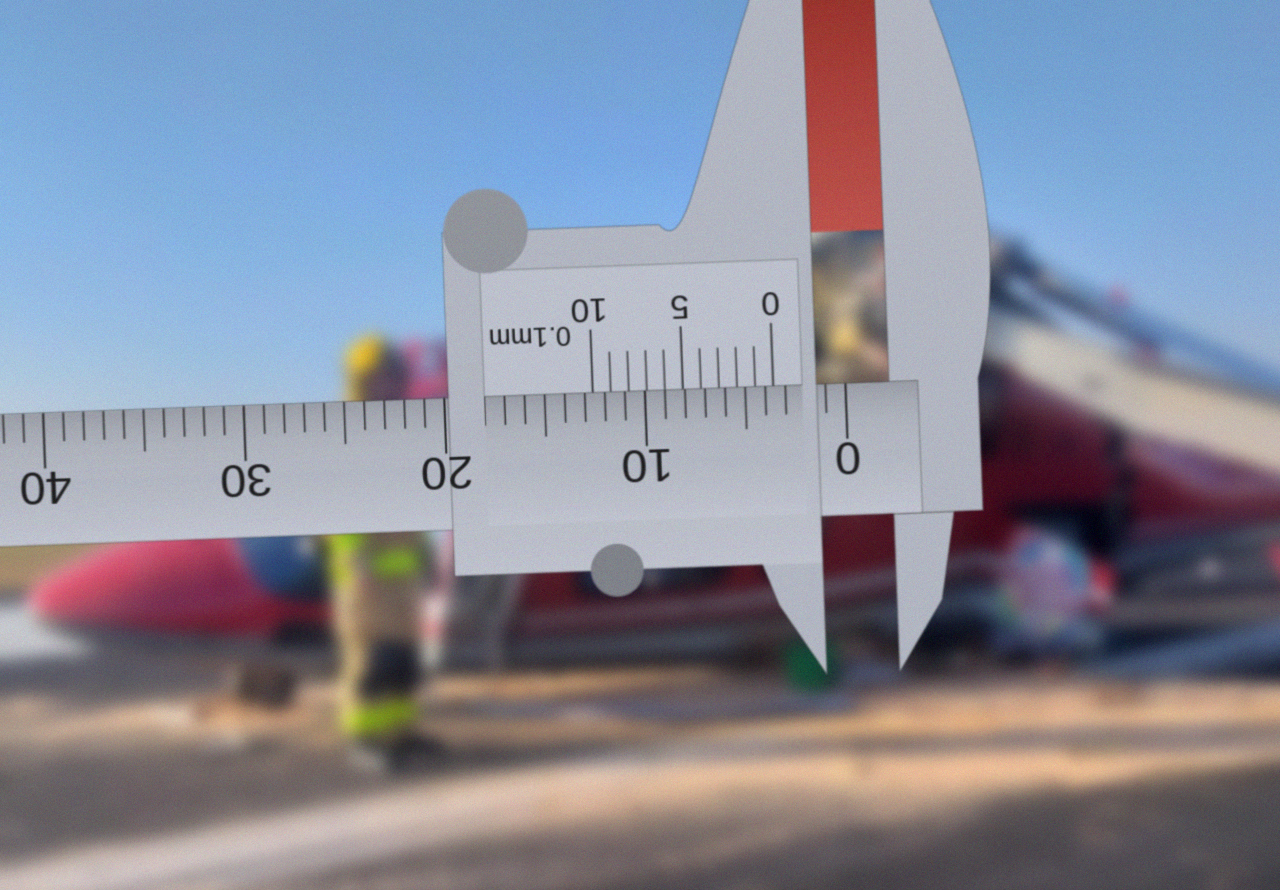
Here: 3.6 (mm)
